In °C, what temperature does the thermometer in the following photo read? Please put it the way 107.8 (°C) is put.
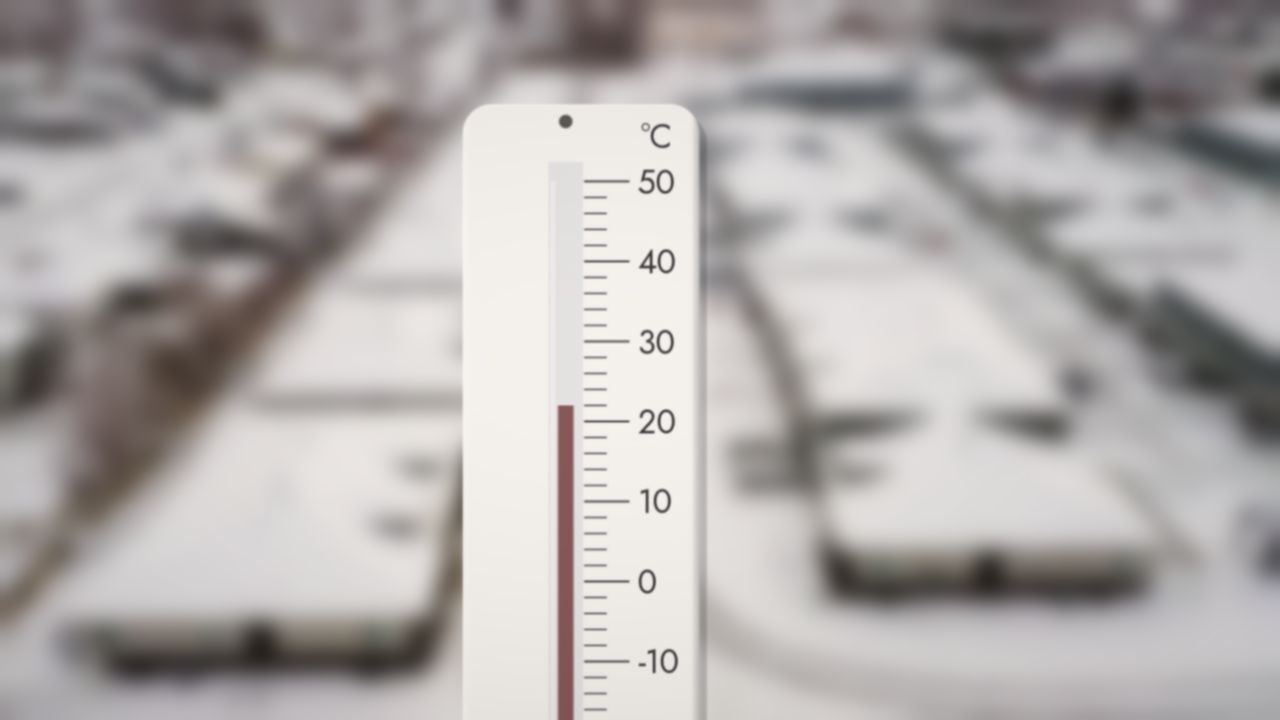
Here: 22 (°C)
